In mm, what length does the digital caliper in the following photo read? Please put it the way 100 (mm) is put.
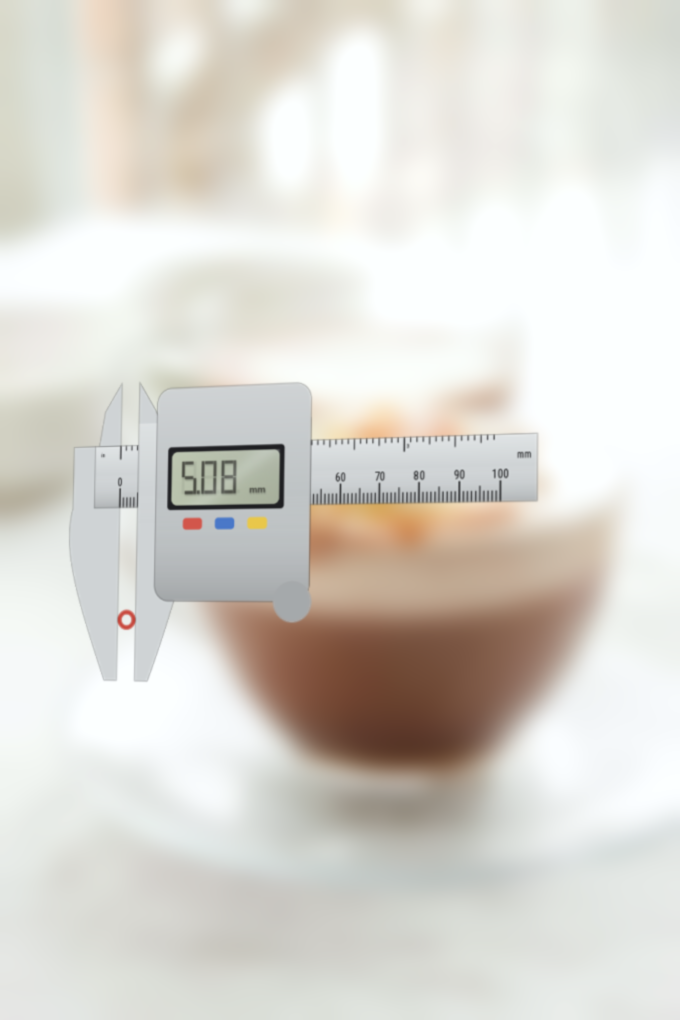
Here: 5.08 (mm)
